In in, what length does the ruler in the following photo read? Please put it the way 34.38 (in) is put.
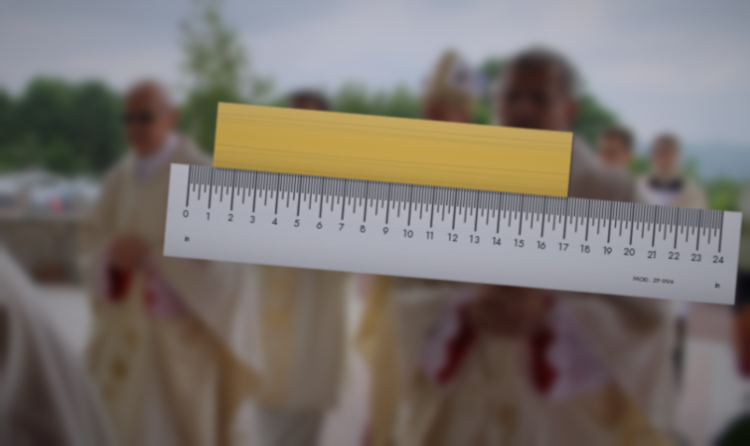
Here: 16 (in)
